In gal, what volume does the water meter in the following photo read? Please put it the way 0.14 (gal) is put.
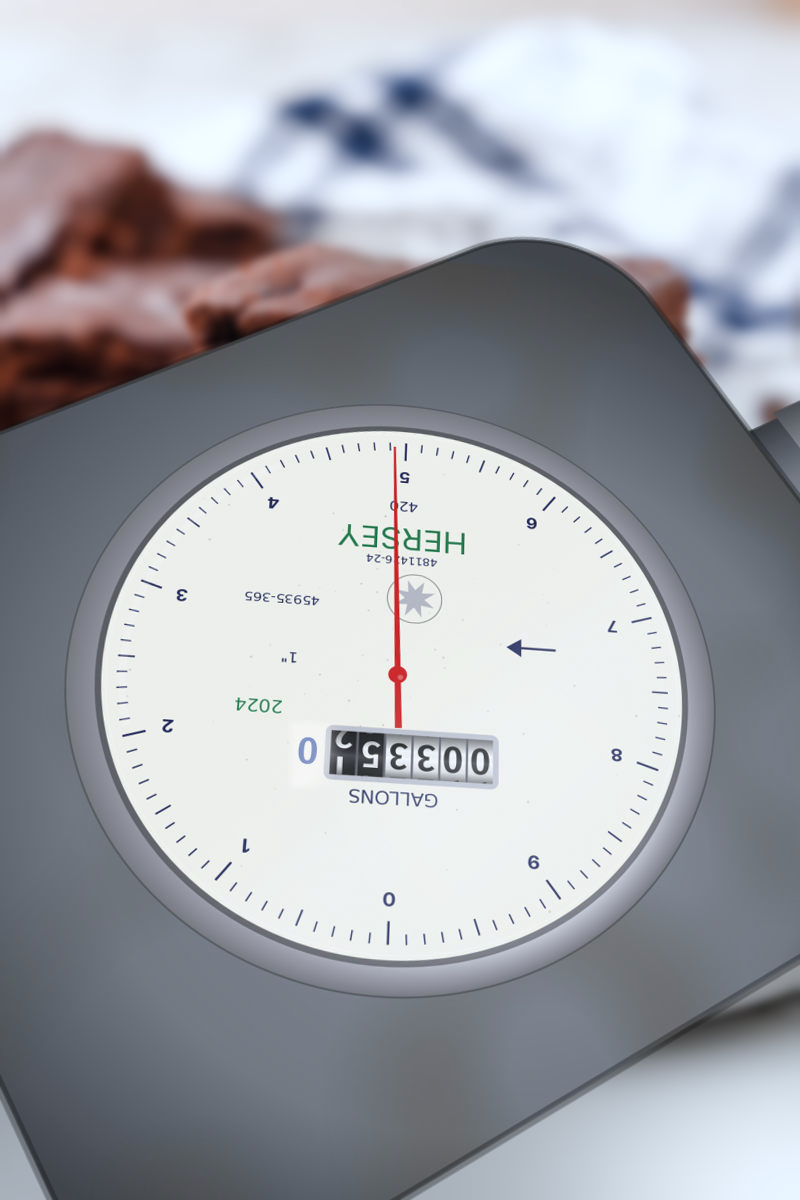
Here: 33514.9 (gal)
